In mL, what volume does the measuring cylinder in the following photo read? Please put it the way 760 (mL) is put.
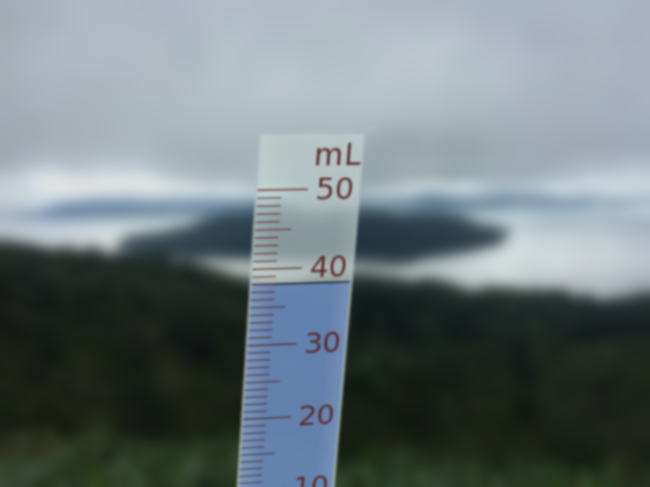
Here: 38 (mL)
